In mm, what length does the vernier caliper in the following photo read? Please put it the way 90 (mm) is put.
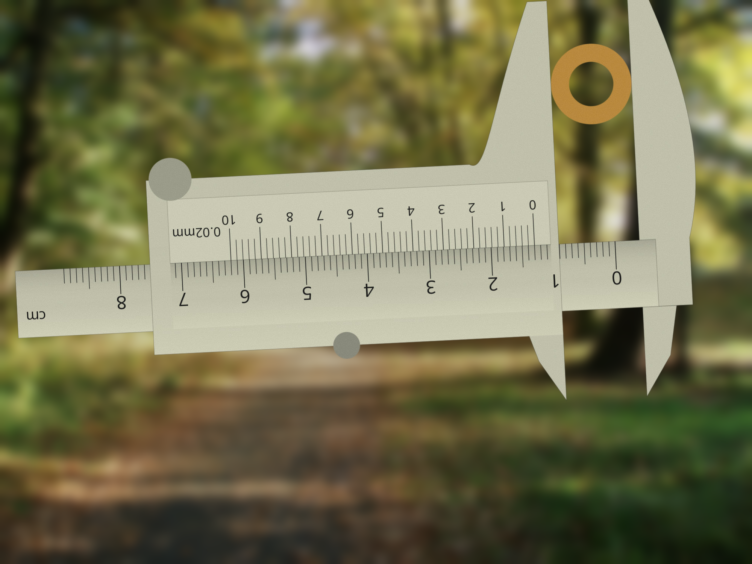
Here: 13.0 (mm)
